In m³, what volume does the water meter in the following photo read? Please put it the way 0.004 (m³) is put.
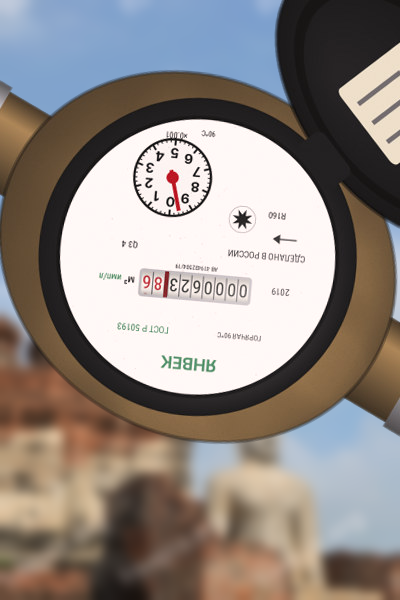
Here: 623.859 (m³)
